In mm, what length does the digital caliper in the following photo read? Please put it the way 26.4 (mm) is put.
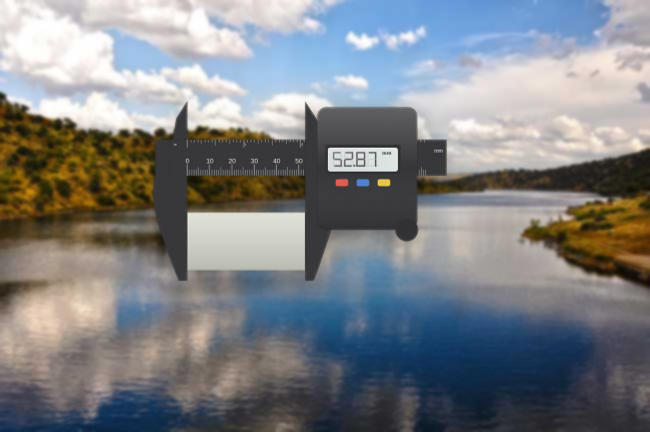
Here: 52.87 (mm)
